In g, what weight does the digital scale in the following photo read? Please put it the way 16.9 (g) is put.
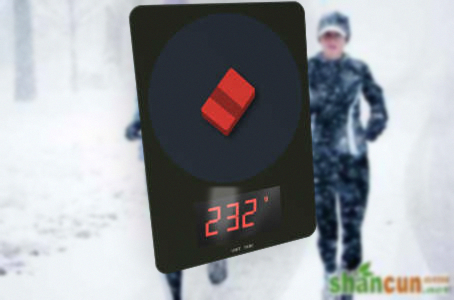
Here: 232 (g)
